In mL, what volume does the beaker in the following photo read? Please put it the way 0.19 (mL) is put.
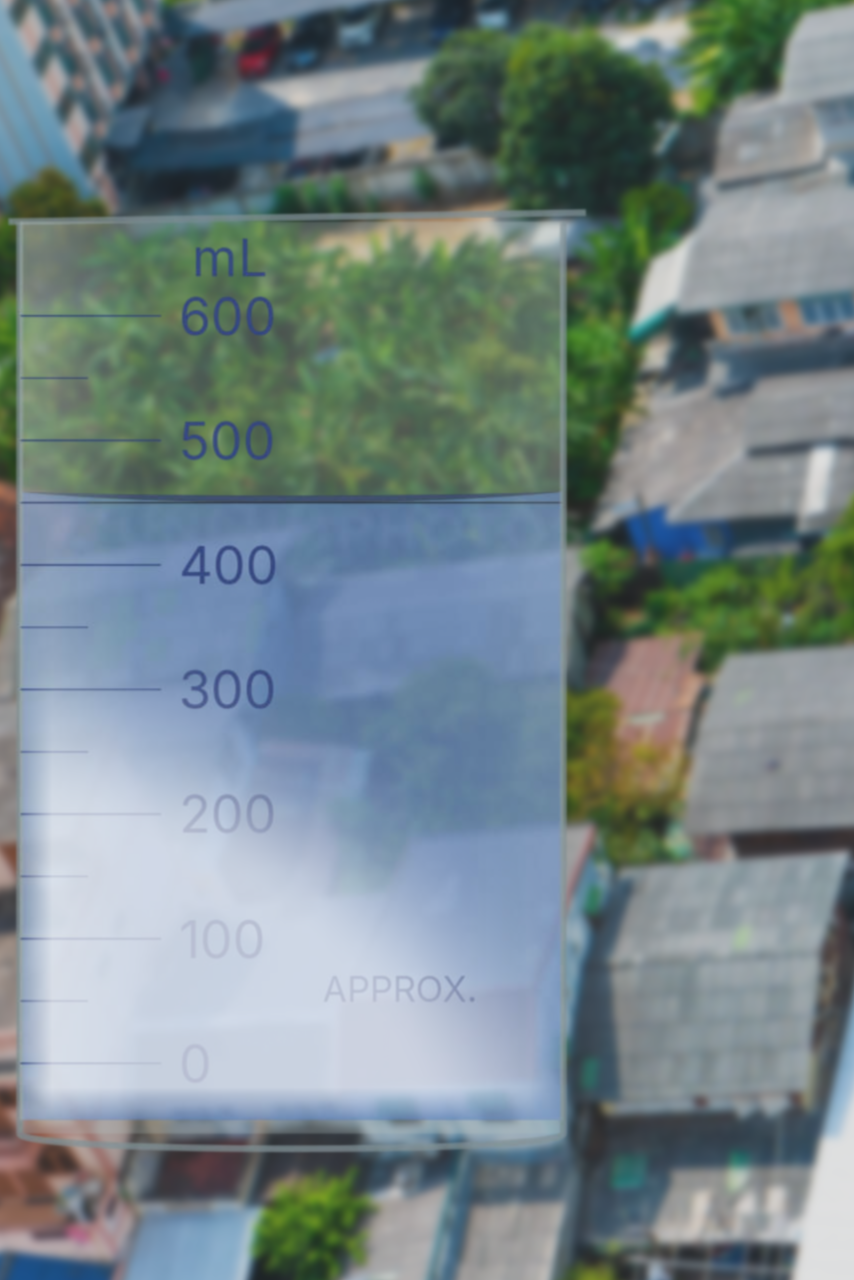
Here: 450 (mL)
